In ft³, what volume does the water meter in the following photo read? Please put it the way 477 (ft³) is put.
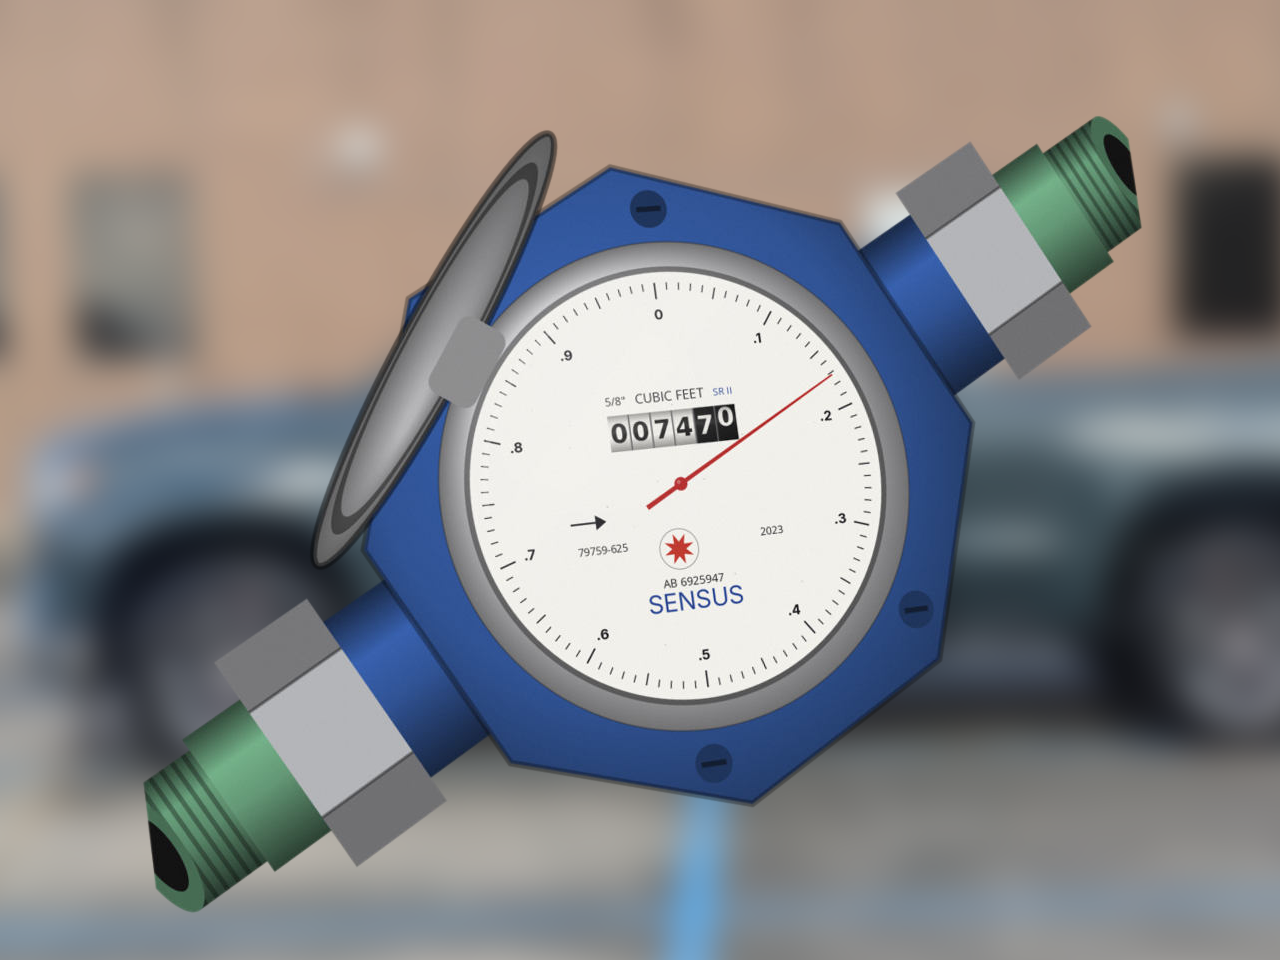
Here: 7470.17 (ft³)
